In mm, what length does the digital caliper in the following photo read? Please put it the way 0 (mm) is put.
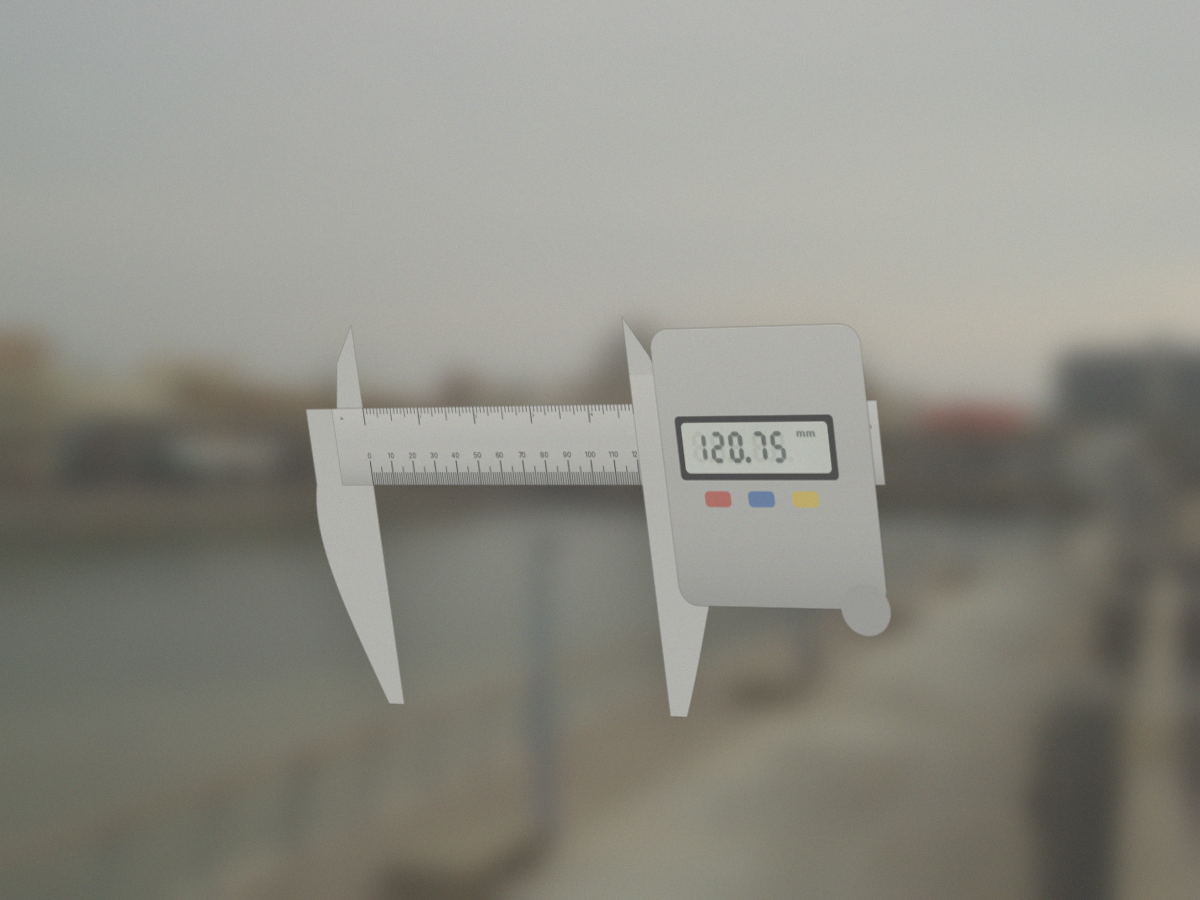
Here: 120.75 (mm)
